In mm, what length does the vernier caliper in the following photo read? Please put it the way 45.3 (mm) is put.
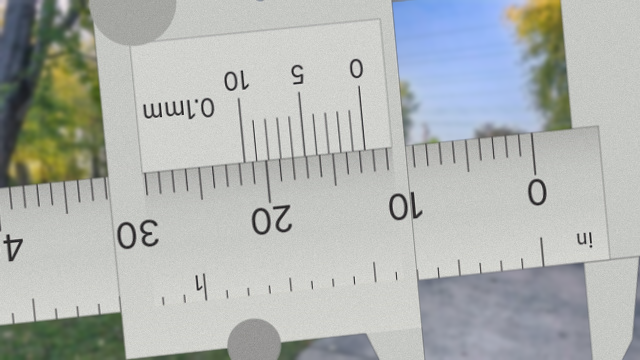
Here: 12.6 (mm)
